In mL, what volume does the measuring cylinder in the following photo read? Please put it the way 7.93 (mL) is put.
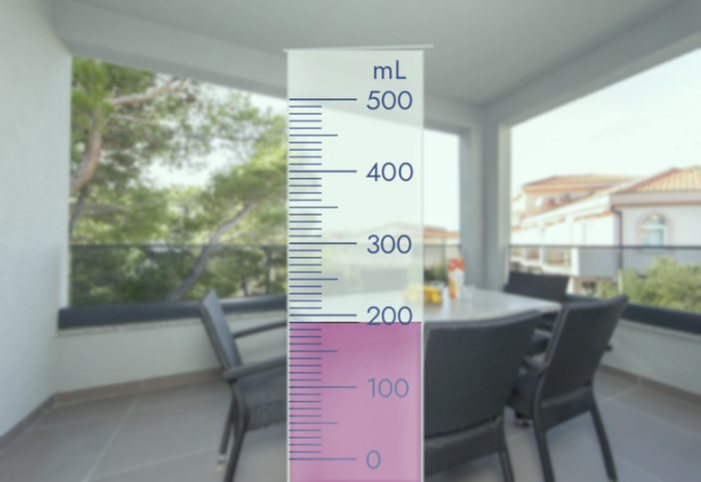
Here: 190 (mL)
